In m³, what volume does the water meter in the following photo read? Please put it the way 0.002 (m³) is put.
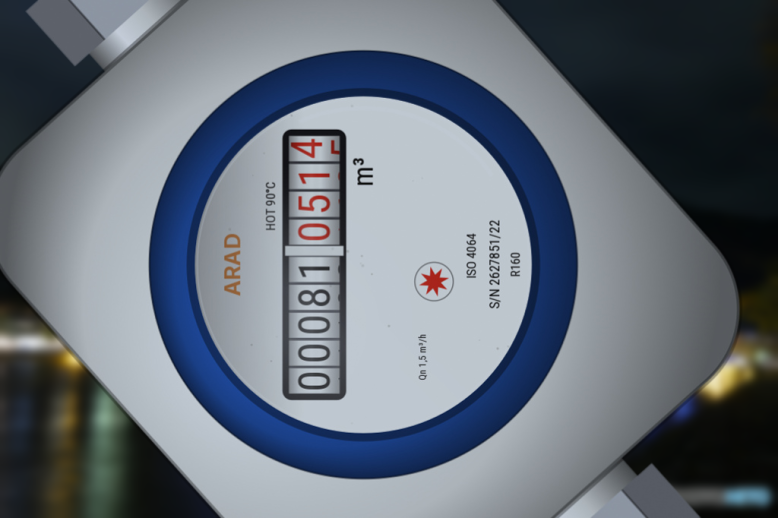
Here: 81.0514 (m³)
